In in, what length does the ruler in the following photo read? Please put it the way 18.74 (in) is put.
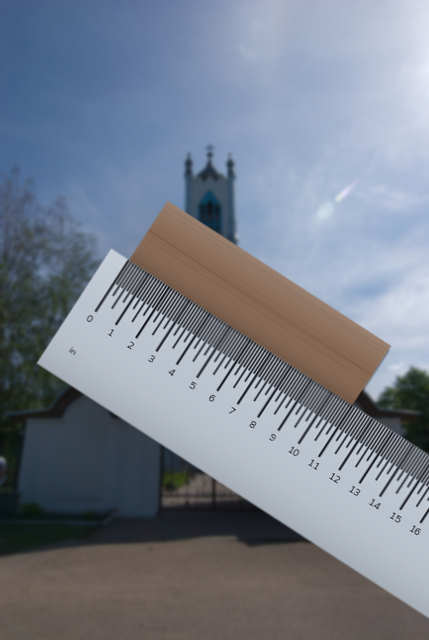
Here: 11 (in)
